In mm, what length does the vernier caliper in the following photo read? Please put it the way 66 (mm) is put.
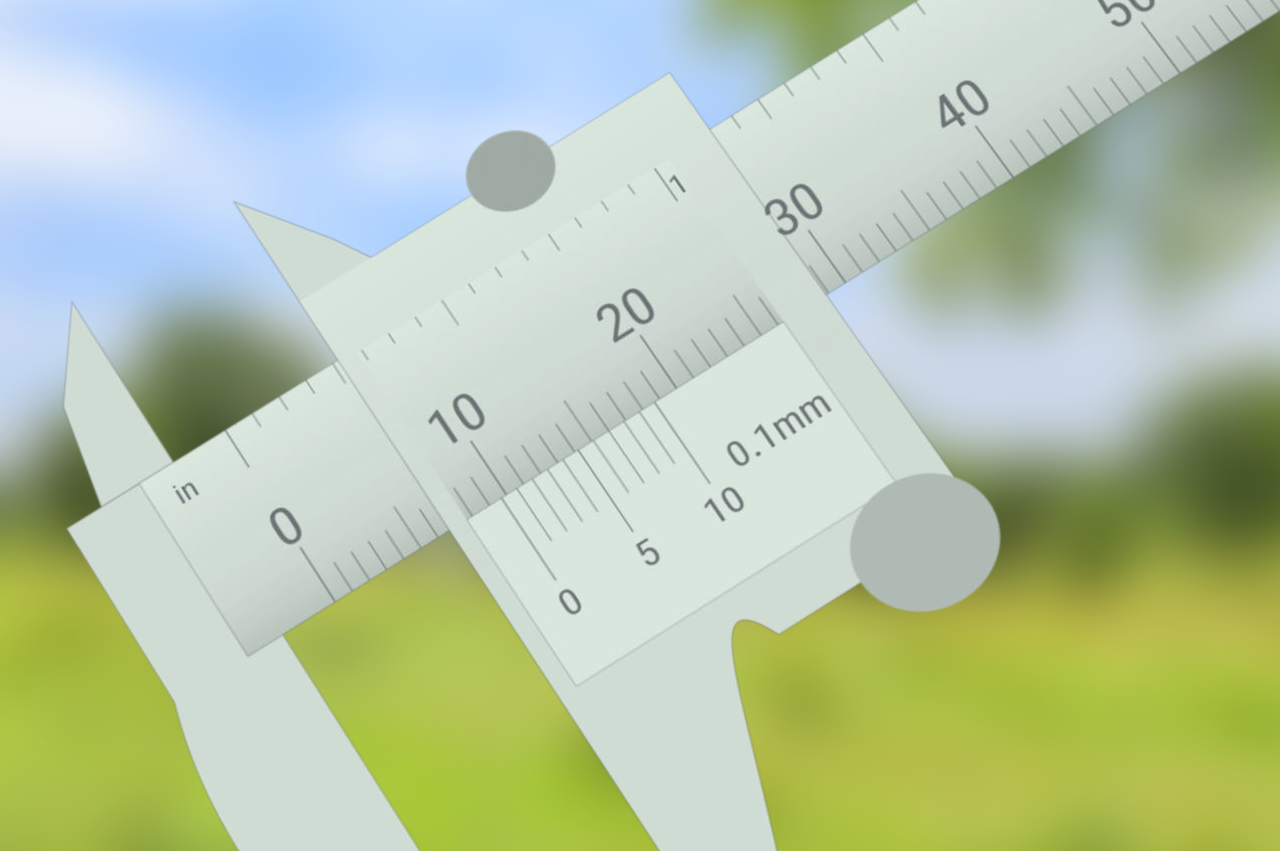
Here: 9.7 (mm)
